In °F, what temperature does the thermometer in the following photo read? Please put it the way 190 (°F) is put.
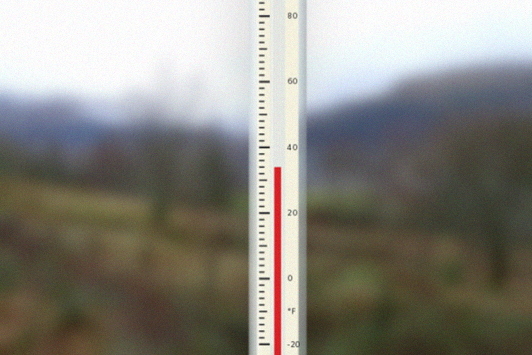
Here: 34 (°F)
